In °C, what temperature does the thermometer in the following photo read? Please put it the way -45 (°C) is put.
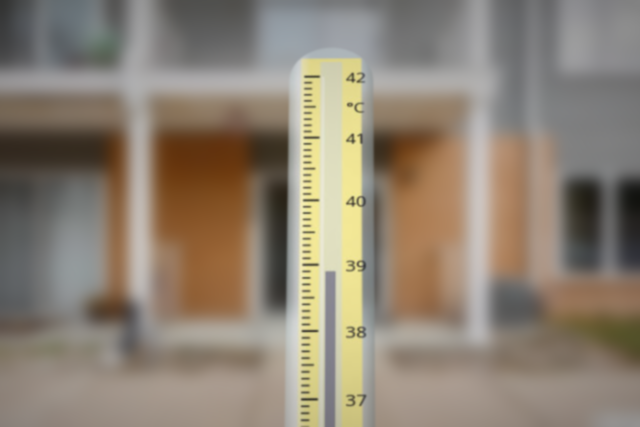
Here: 38.9 (°C)
